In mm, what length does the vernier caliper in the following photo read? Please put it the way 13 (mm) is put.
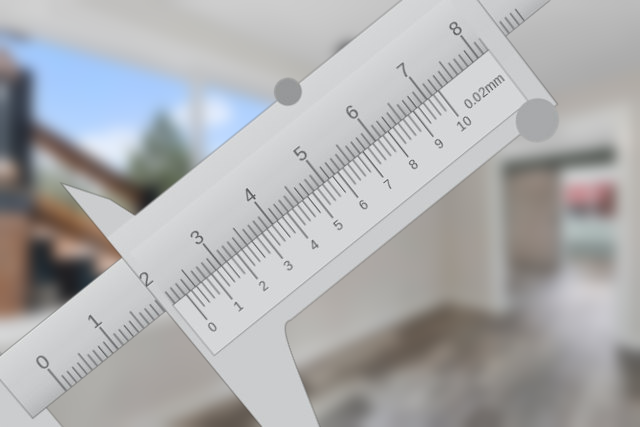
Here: 23.2 (mm)
